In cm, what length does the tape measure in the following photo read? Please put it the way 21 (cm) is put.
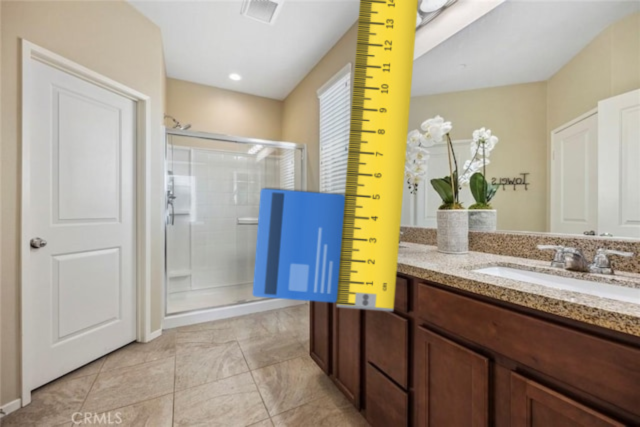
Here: 5 (cm)
